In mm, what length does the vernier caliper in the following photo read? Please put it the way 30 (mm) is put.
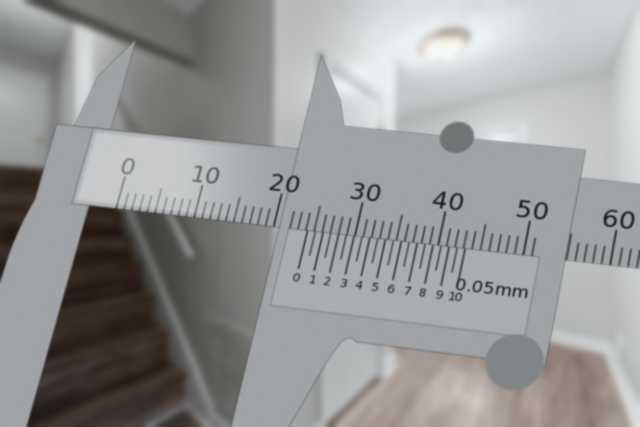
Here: 24.2 (mm)
